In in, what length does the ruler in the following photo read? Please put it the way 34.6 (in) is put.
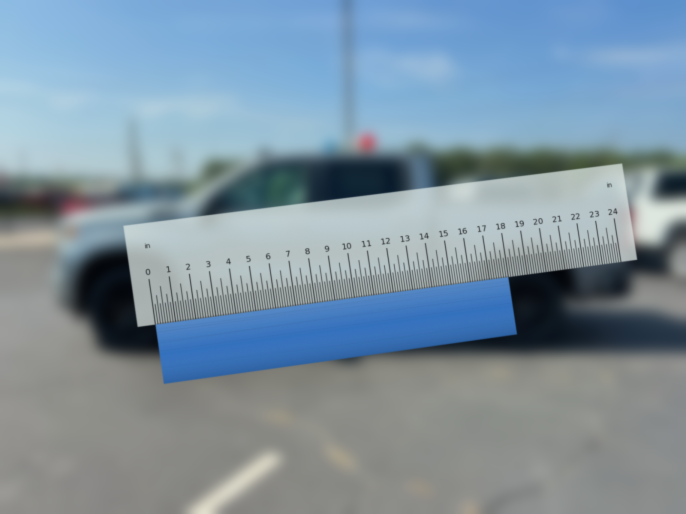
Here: 18 (in)
